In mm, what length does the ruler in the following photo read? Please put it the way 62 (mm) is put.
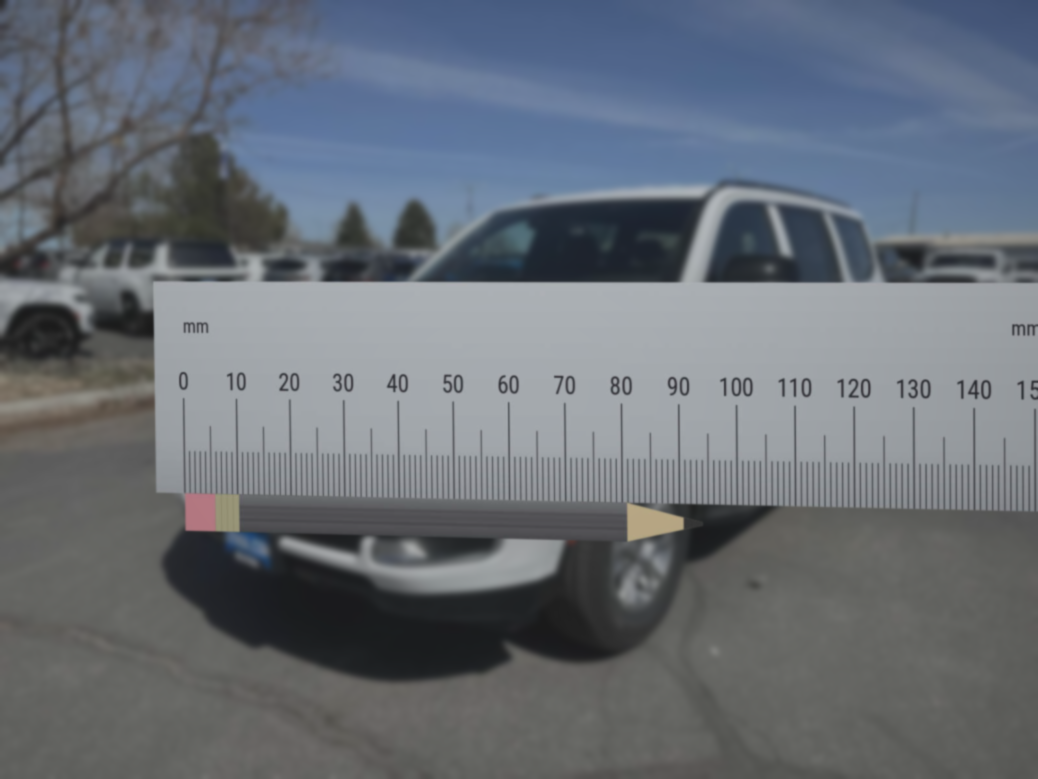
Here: 94 (mm)
